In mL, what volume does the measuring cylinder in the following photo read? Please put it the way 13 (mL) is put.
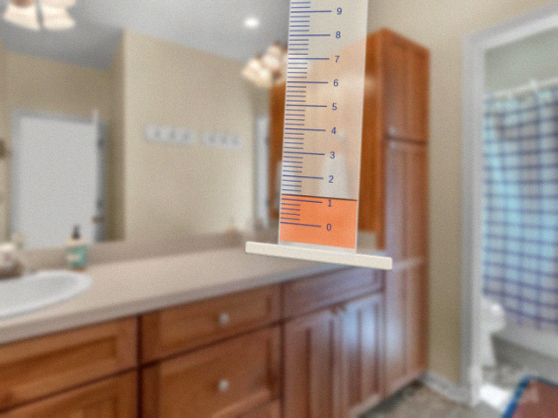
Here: 1.2 (mL)
